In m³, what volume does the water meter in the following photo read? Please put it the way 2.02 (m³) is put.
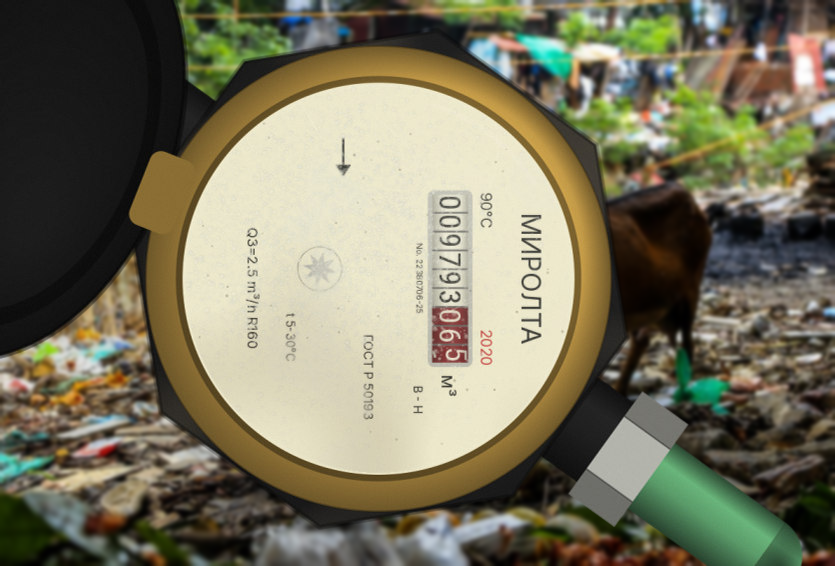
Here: 9793.065 (m³)
